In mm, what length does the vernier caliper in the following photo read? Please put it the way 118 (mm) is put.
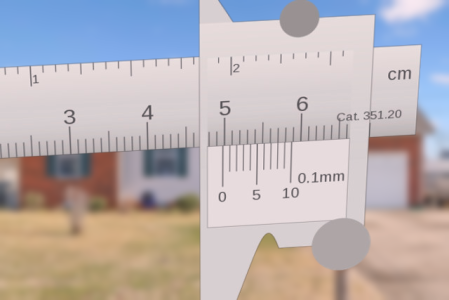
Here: 49.8 (mm)
